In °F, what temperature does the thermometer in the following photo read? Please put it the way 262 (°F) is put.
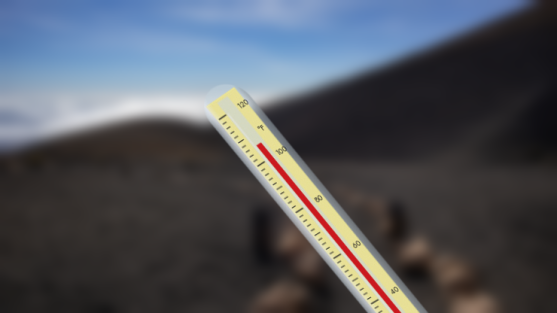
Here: 106 (°F)
